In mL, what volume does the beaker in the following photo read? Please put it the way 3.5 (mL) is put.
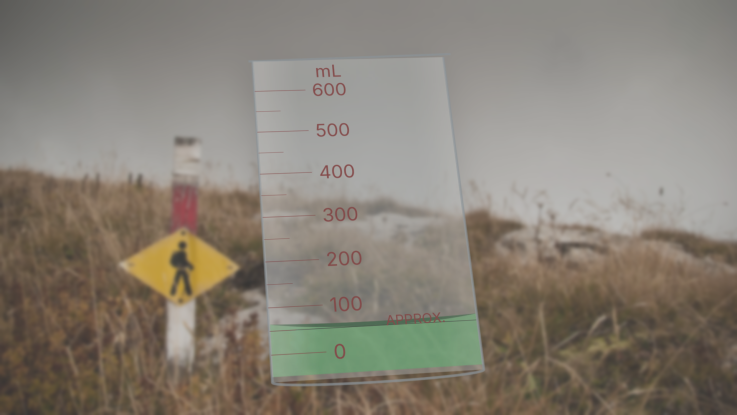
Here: 50 (mL)
